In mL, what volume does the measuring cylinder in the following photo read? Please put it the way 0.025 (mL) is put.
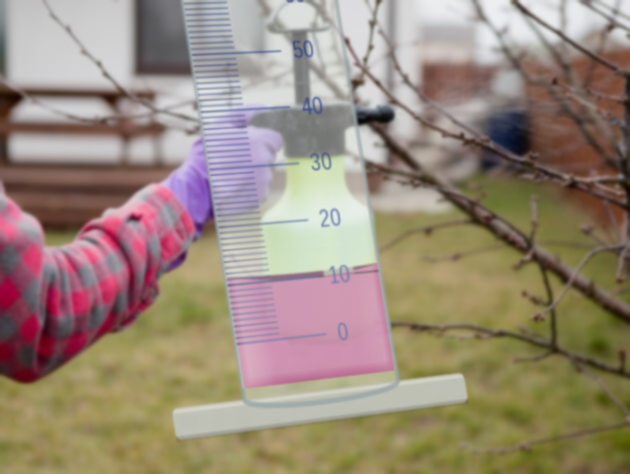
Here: 10 (mL)
